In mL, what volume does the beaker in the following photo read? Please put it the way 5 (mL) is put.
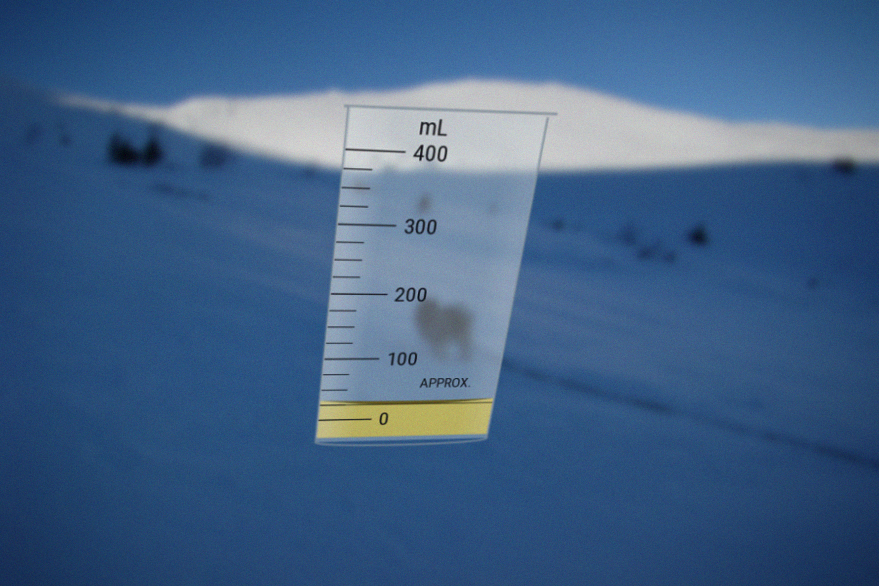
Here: 25 (mL)
